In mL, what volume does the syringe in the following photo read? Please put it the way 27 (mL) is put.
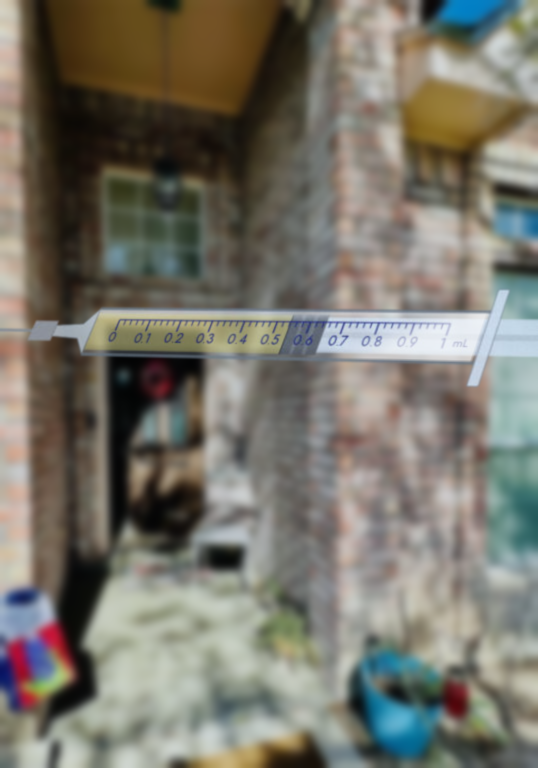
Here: 0.54 (mL)
